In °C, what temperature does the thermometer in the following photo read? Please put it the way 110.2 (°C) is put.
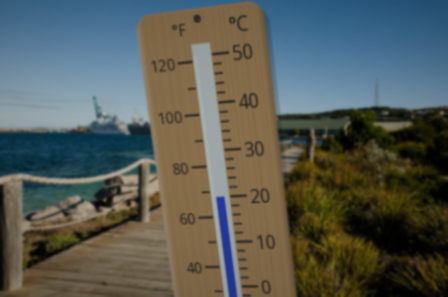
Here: 20 (°C)
